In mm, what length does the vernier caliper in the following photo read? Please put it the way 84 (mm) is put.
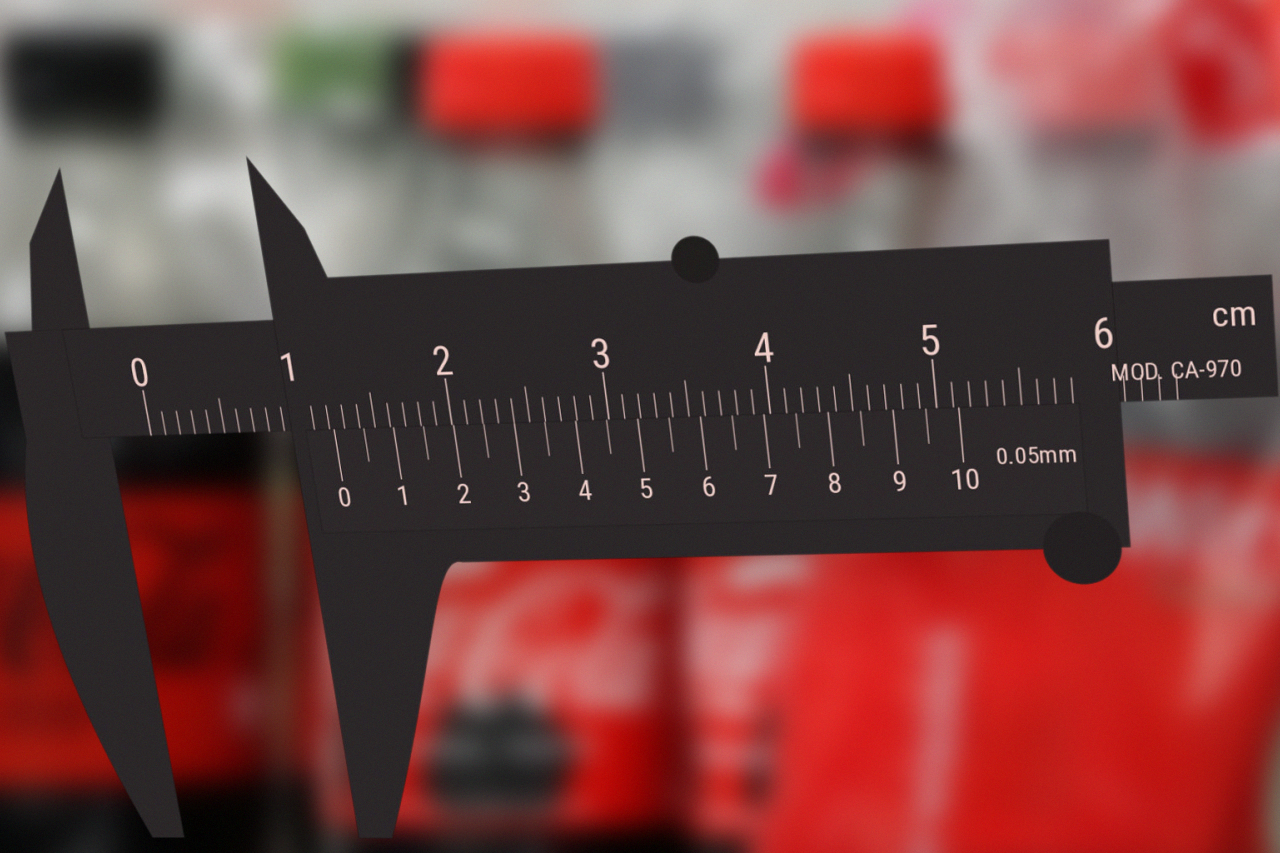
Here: 12.3 (mm)
